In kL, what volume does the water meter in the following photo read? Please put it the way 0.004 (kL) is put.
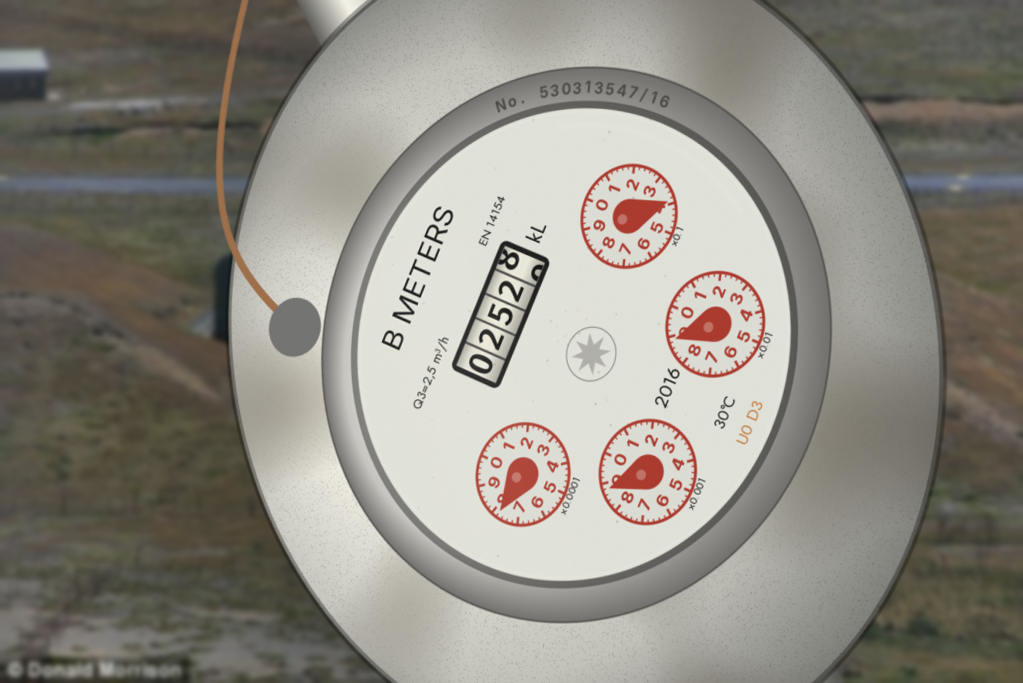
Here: 2528.3887 (kL)
